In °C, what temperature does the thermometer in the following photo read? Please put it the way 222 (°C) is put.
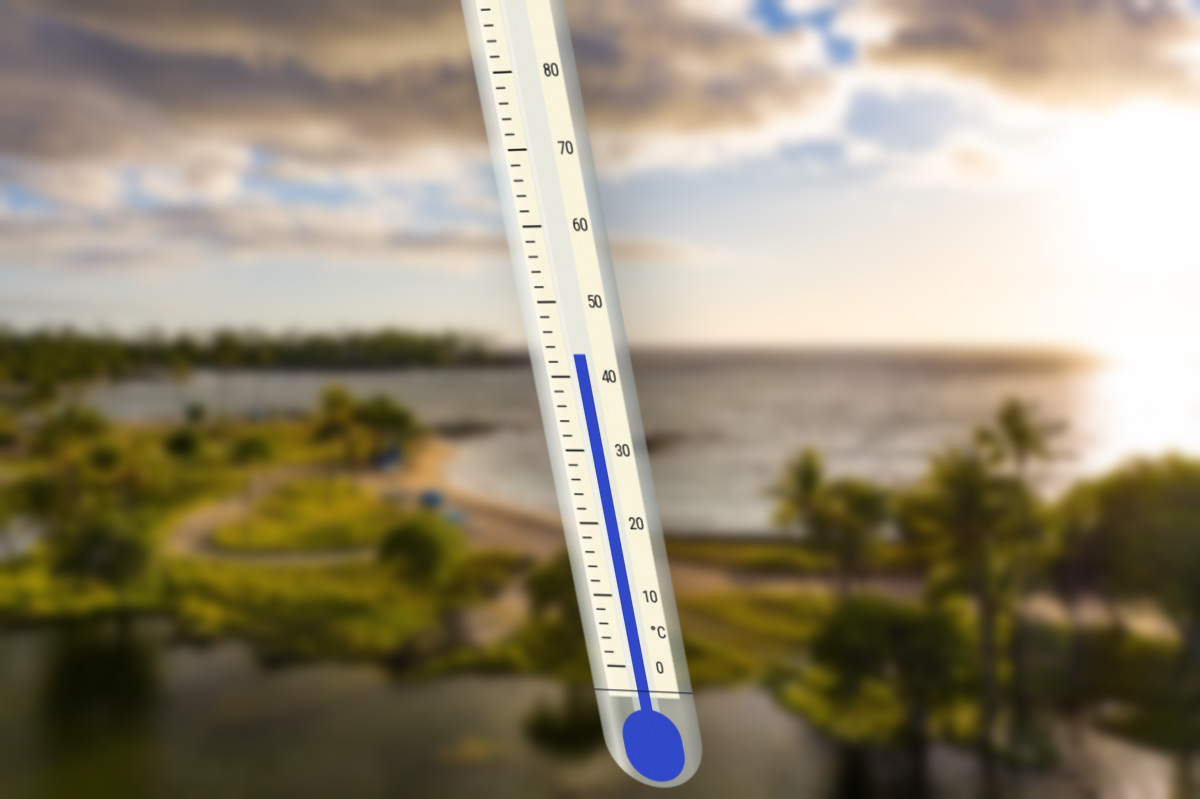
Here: 43 (°C)
